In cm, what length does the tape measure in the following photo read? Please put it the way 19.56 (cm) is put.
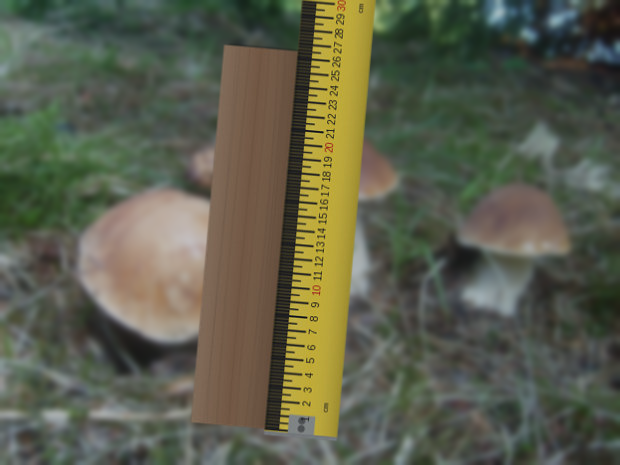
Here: 26.5 (cm)
